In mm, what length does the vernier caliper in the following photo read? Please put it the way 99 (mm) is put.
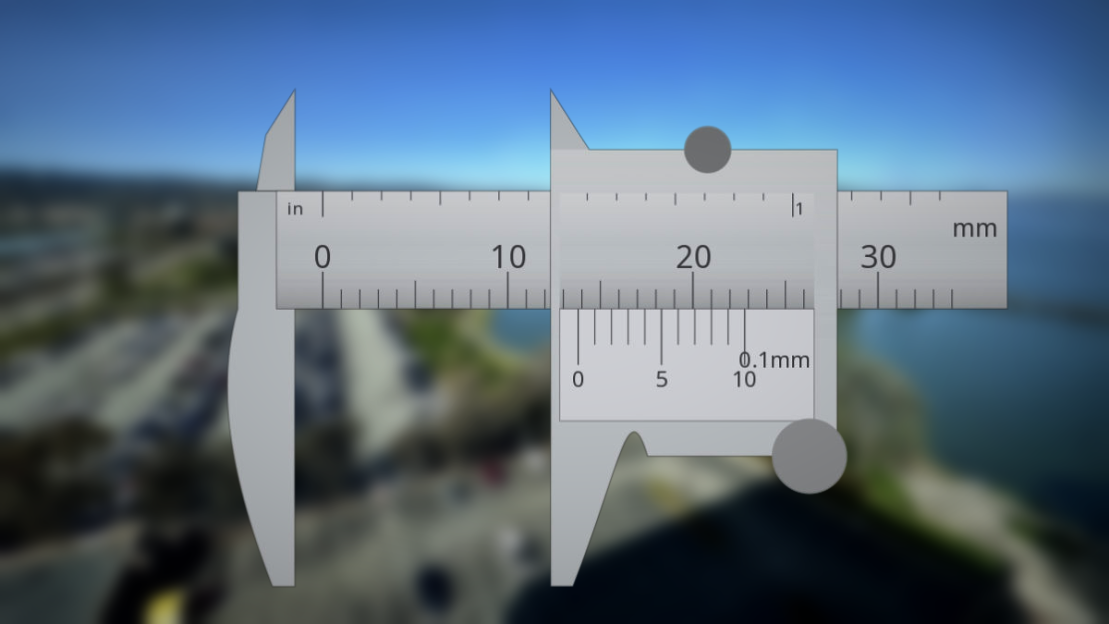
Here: 13.8 (mm)
